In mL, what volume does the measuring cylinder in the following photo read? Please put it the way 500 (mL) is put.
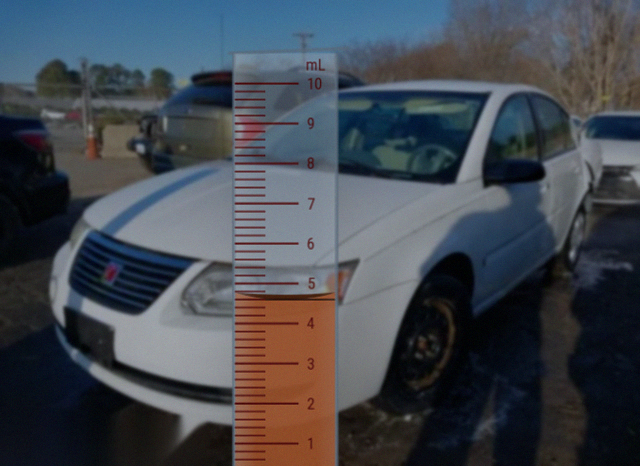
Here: 4.6 (mL)
